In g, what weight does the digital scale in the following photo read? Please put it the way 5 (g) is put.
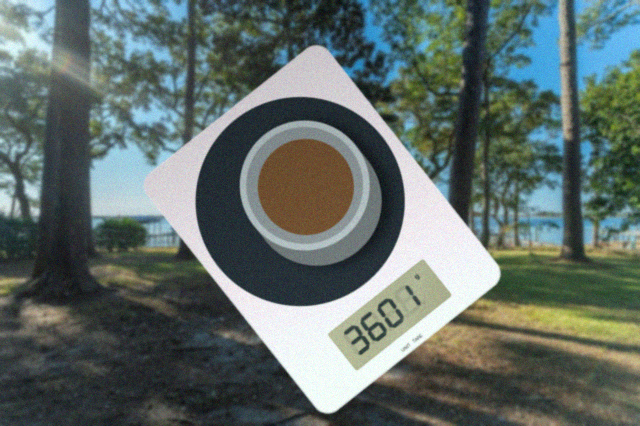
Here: 3601 (g)
